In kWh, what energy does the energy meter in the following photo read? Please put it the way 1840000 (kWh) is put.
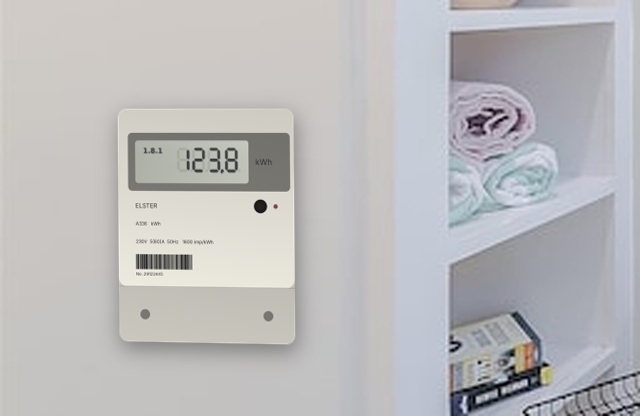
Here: 123.8 (kWh)
